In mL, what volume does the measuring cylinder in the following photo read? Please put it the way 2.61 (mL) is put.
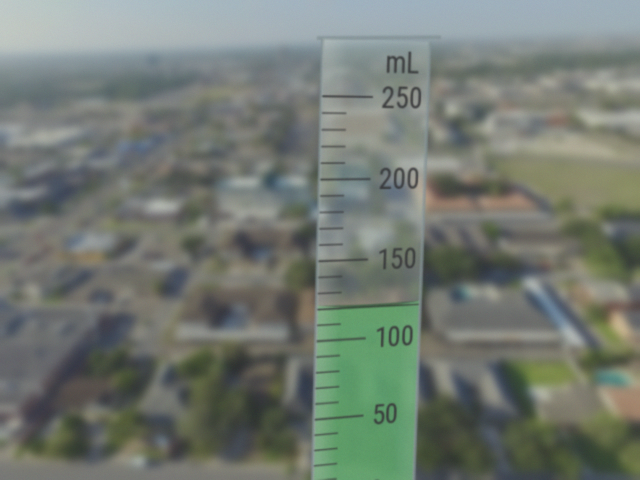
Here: 120 (mL)
